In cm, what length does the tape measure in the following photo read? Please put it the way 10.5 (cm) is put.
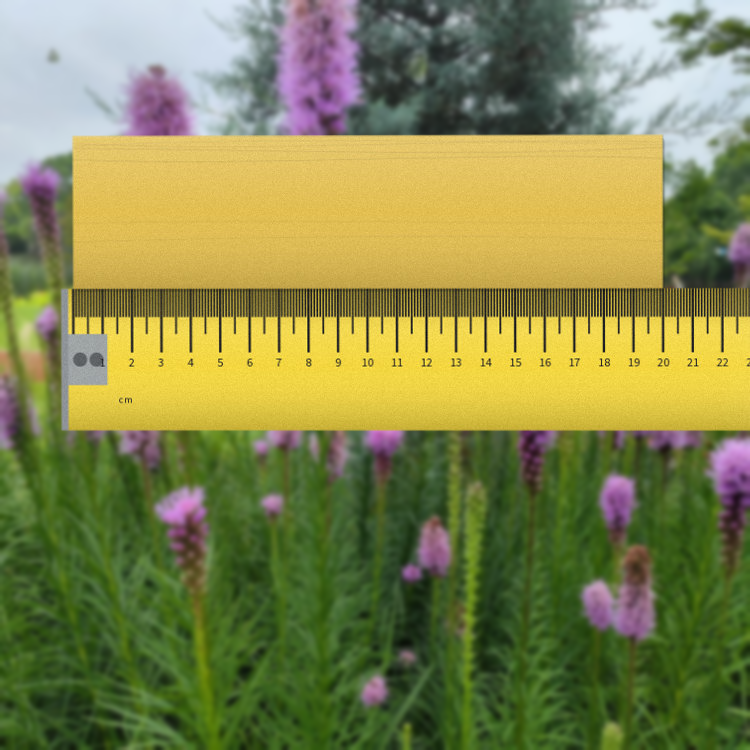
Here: 20 (cm)
